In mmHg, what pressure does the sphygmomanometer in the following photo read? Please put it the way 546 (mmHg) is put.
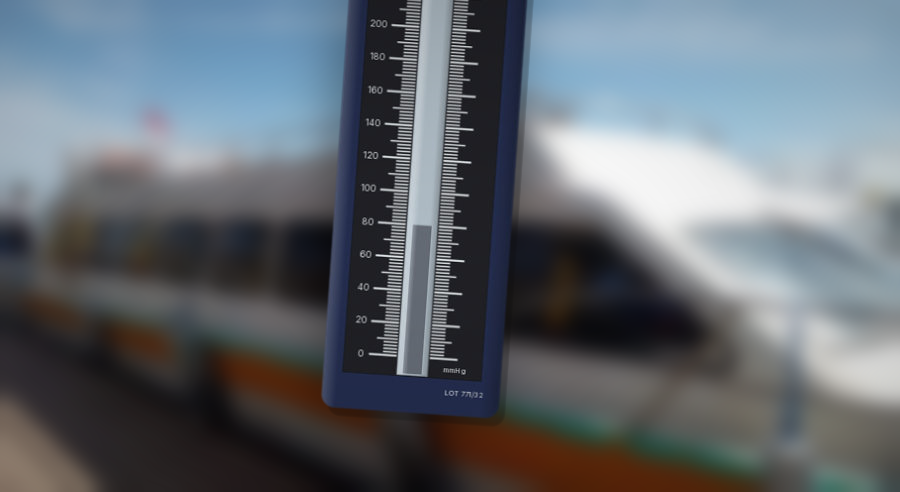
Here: 80 (mmHg)
